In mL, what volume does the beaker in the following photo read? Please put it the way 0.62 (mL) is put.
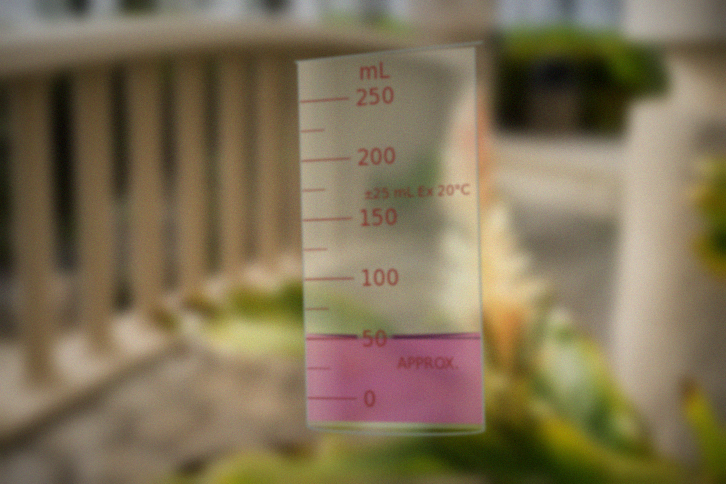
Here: 50 (mL)
